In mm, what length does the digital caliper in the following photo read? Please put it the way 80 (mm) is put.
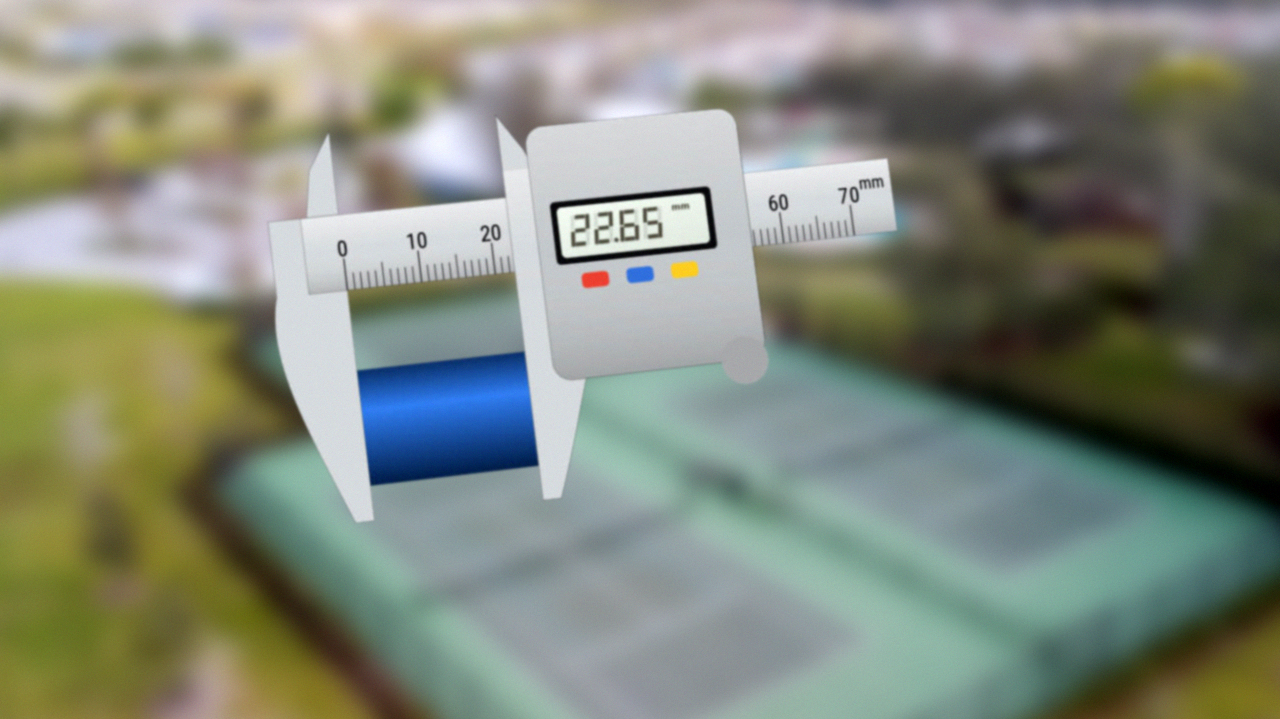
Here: 22.65 (mm)
